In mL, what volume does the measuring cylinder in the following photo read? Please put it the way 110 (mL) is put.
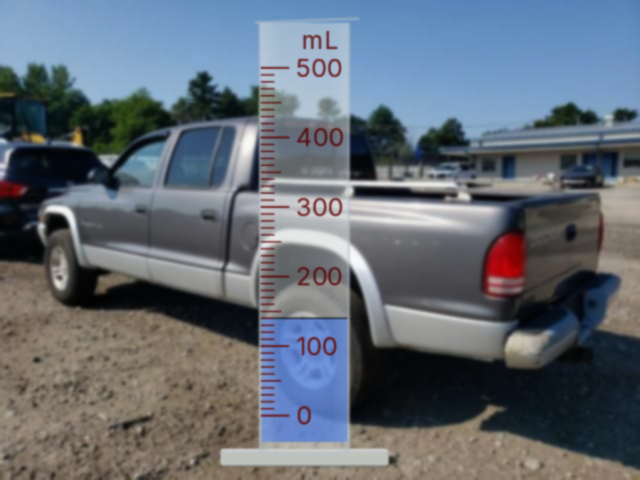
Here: 140 (mL)
